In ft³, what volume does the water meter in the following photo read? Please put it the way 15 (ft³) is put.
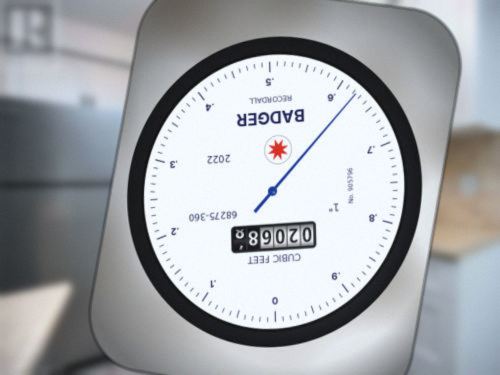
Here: 20687.62 (ft³)
